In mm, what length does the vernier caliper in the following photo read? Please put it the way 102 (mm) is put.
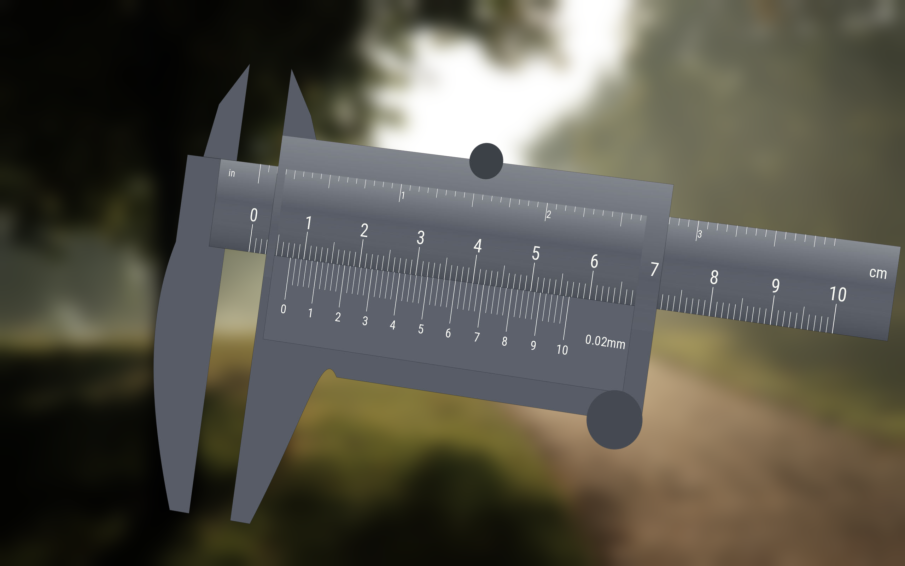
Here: 7.6 (mm)
